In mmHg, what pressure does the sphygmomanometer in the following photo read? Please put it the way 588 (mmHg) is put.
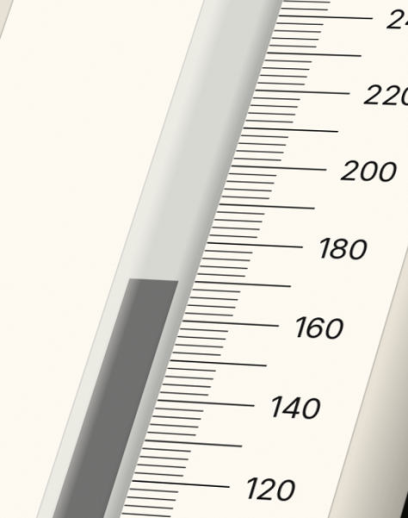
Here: 170 (mmHg)
